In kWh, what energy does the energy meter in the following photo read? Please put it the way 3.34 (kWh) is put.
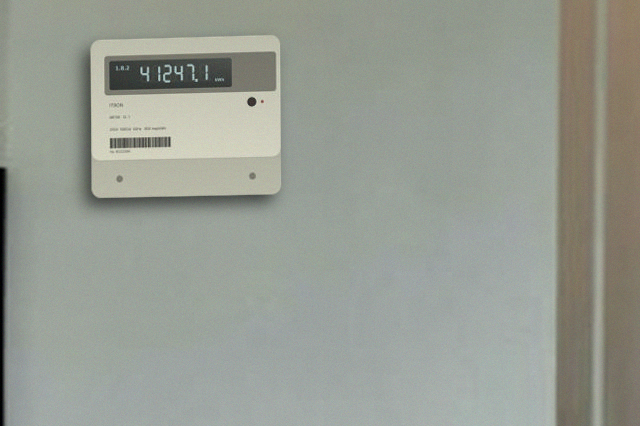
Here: 41247.1 (kWh)
